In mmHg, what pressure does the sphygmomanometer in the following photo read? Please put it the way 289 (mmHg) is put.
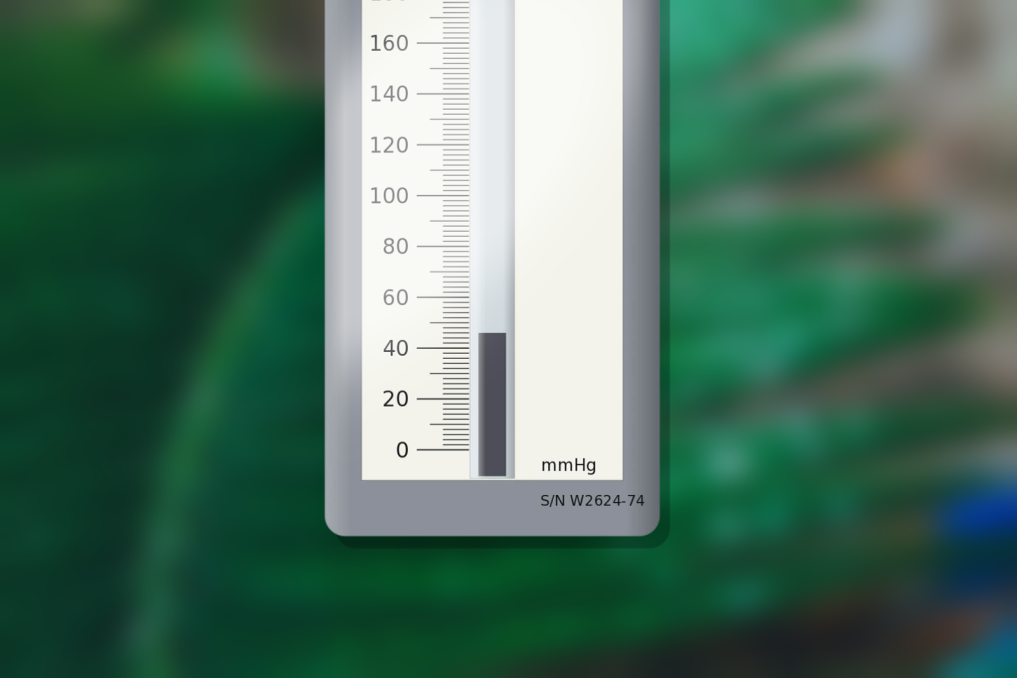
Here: 46 (mmHg)
